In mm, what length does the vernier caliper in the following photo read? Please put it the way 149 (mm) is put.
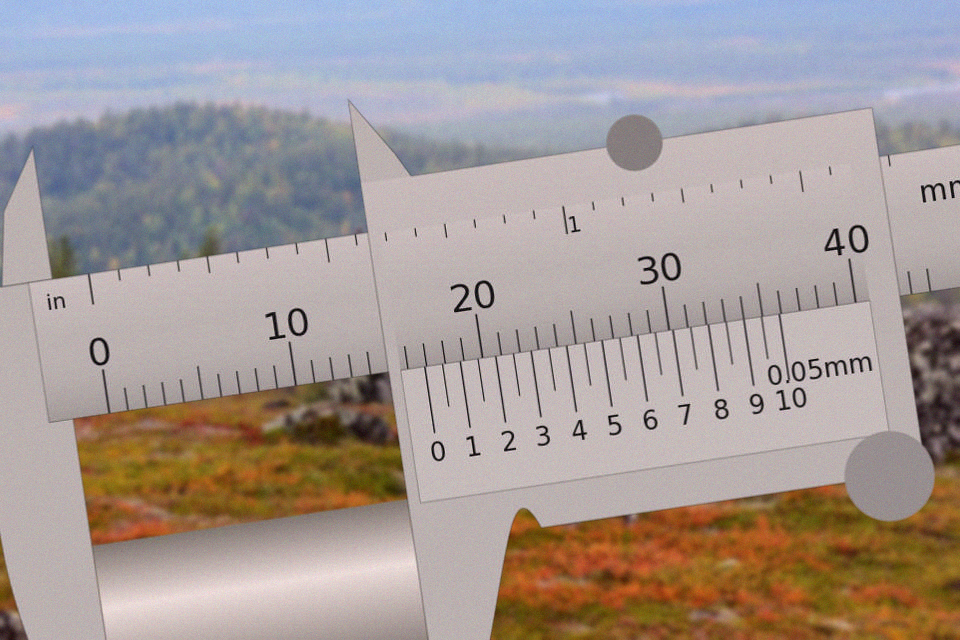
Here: 16.9 (mm)
